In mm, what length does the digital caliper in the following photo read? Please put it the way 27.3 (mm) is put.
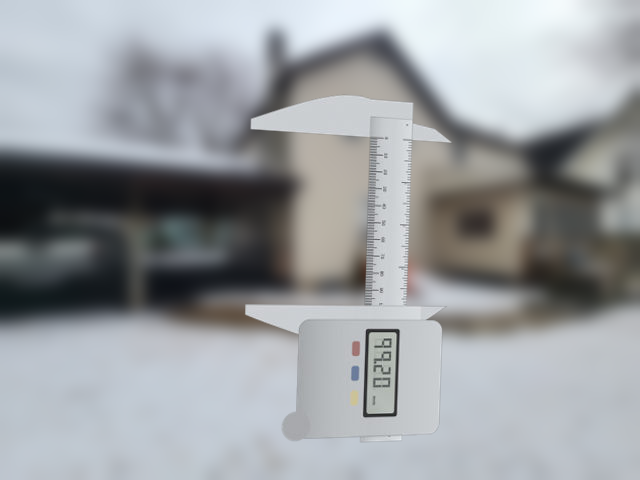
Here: 99.20 (mm)
